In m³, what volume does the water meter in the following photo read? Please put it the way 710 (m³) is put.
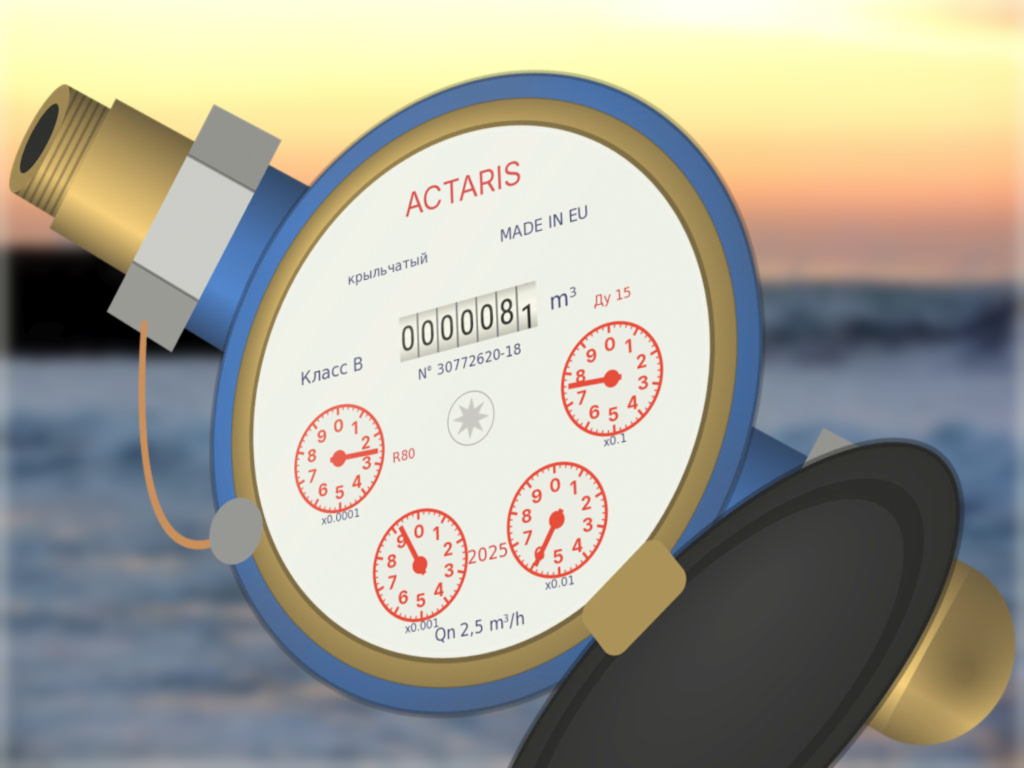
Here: 80.7592 (m³)
